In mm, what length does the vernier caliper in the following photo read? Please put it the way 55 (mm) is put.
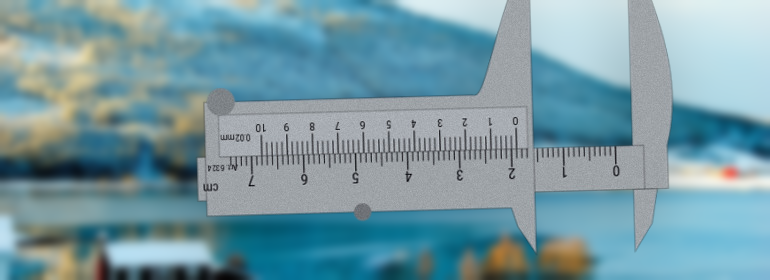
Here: 19.0 (mm)
